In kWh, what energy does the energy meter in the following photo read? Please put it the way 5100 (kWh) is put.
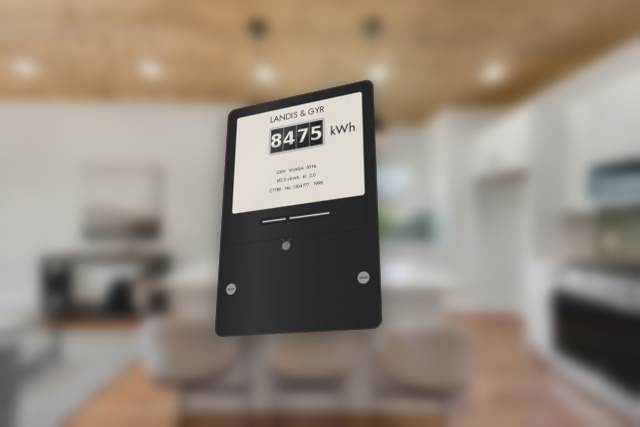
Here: 8475 (kWh)
